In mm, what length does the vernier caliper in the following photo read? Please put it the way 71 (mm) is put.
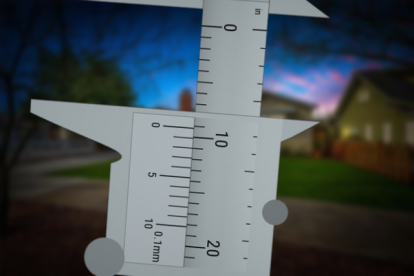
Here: 9.2 (mm)
